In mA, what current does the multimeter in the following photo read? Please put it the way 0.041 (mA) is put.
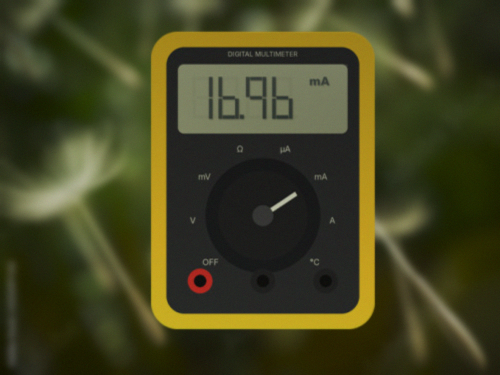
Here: 16.96 (mA)
